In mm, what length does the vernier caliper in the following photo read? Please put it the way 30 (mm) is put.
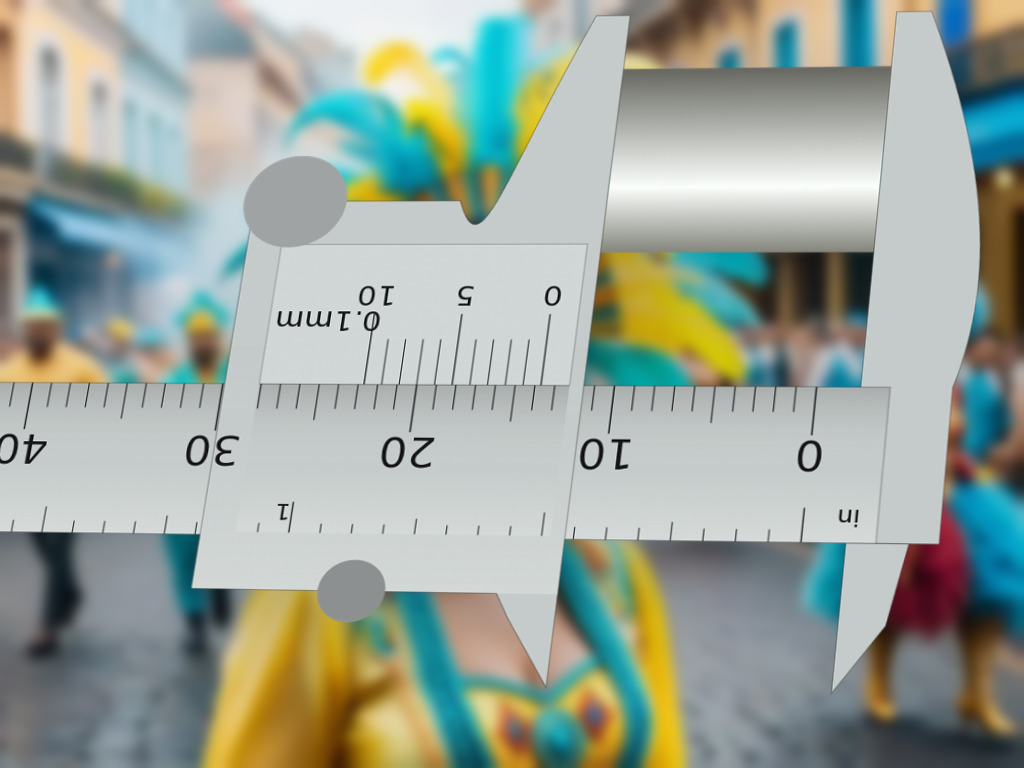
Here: 13.7 (mm)
